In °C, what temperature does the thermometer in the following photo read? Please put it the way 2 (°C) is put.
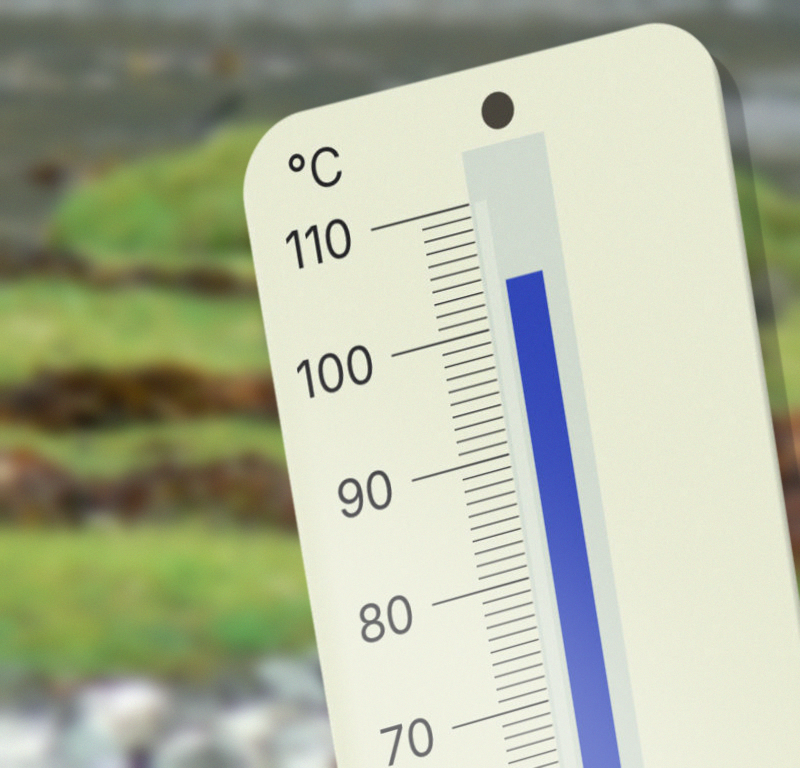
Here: 103.5 (°C)
